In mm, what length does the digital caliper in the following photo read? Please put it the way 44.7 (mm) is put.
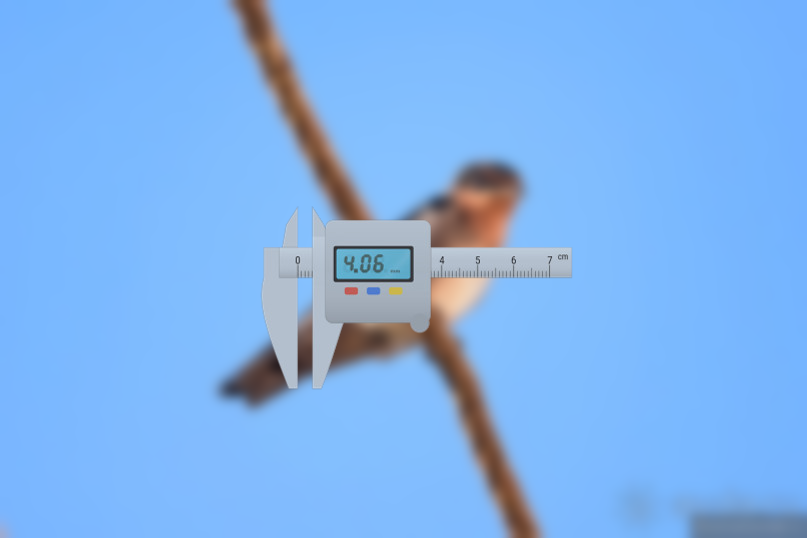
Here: 4.06 (mm)
